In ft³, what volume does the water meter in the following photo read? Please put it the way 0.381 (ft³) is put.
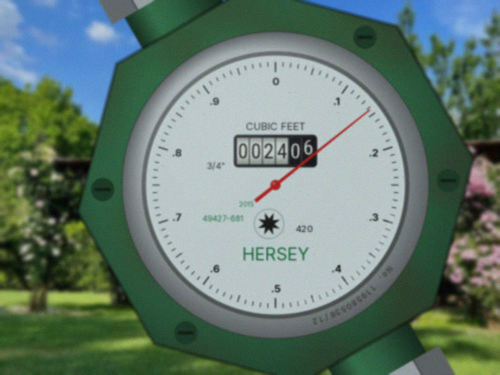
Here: 2406.14 (ft³)
